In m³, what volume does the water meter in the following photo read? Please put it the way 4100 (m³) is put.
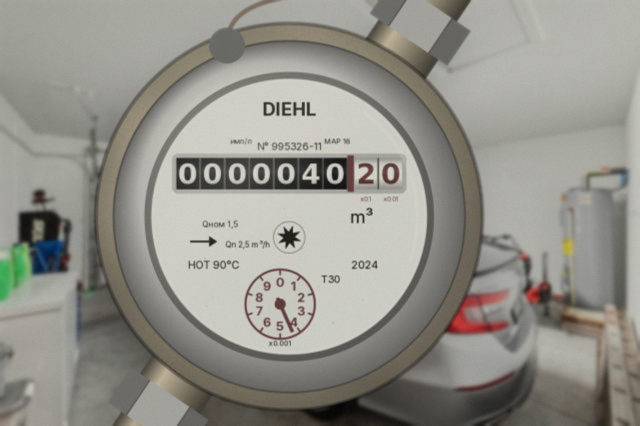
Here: 40.204 (m³)
